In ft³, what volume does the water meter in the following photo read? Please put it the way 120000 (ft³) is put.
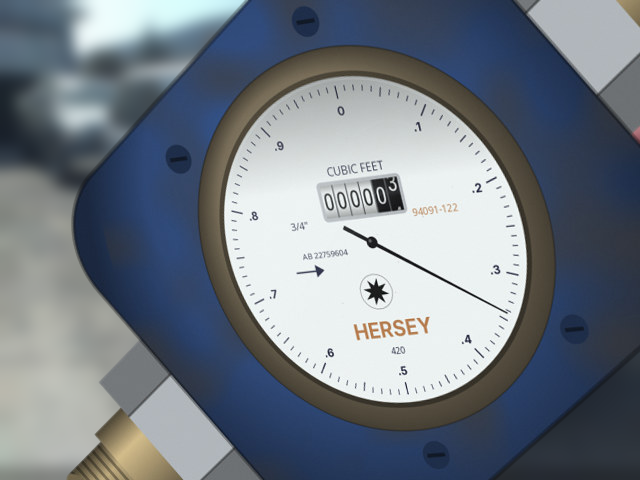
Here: 3.34 (ft³)
